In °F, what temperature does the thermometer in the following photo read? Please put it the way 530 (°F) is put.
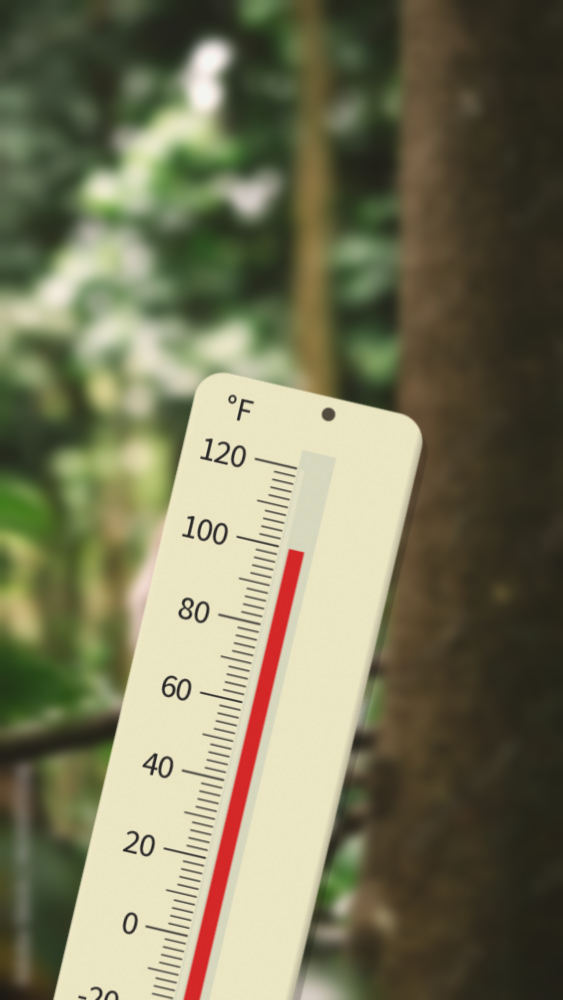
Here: 100 (°F)
